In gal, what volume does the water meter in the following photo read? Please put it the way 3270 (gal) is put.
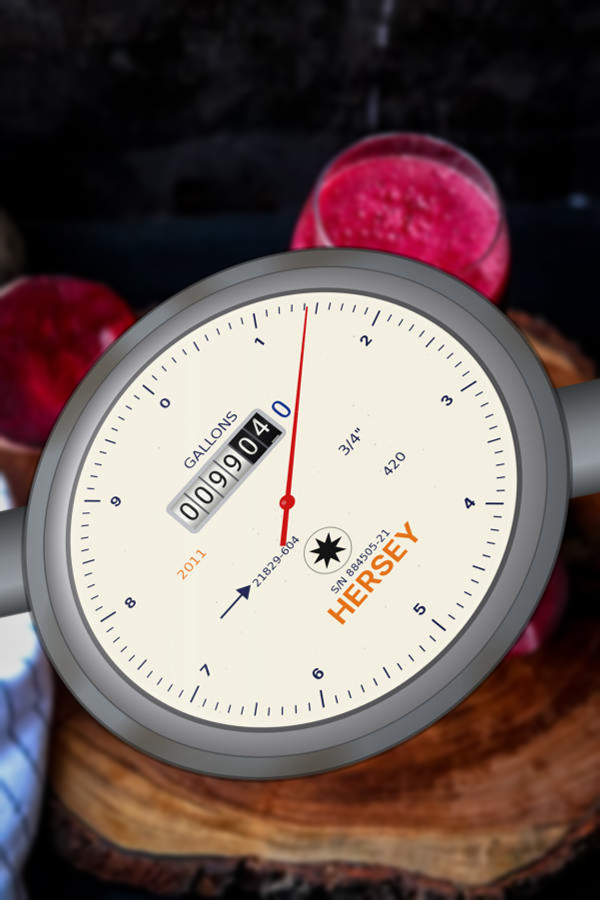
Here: 99041.4 (gal)
